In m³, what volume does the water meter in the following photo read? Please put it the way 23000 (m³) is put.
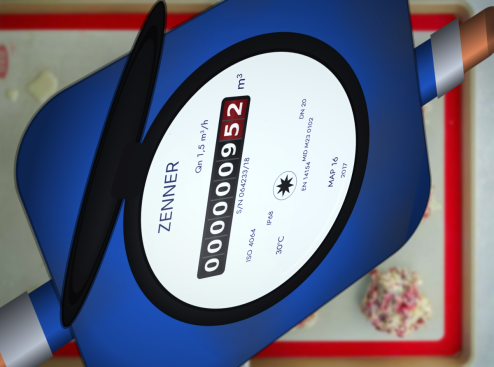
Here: 9.52 (m³)
